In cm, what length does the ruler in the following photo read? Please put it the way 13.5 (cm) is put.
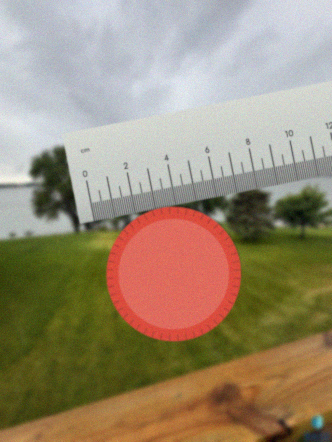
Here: 6.5 (cm)
